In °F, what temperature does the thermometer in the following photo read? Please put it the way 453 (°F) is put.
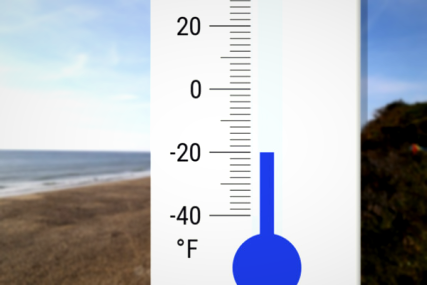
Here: -20 (°F)
